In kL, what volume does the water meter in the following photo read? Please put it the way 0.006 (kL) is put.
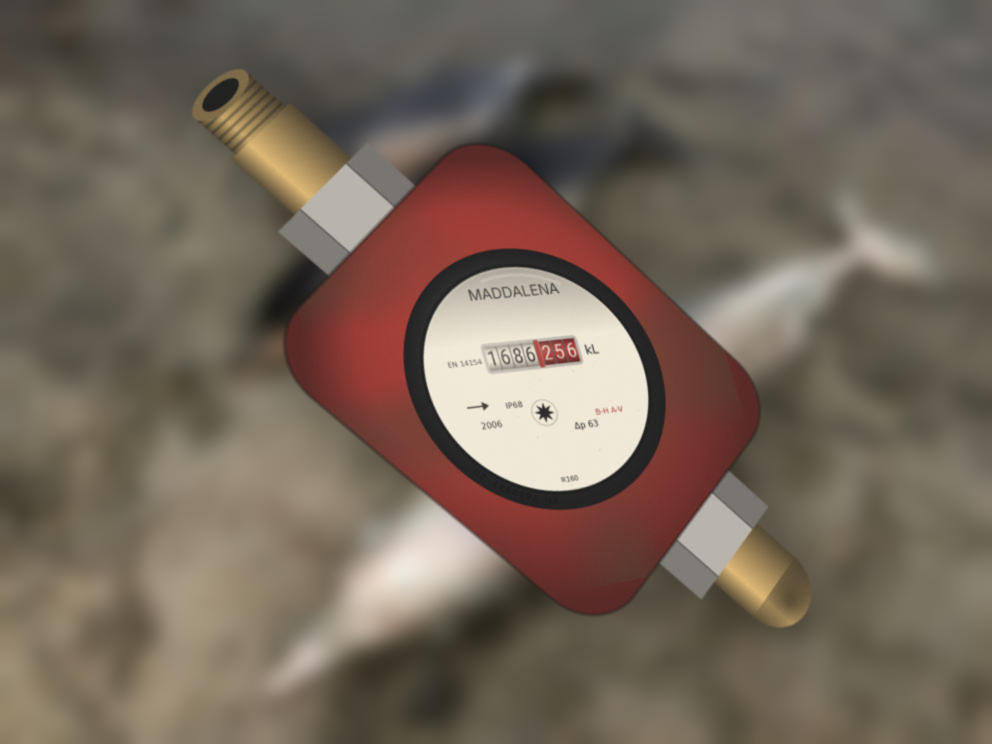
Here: 1686.256 (kL)
